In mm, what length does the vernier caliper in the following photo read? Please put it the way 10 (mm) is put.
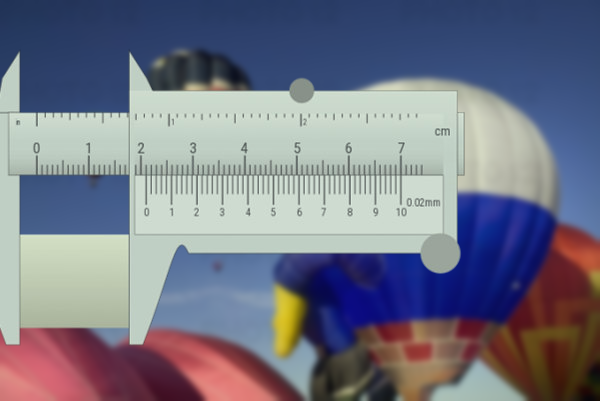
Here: 21.0 (mm)
